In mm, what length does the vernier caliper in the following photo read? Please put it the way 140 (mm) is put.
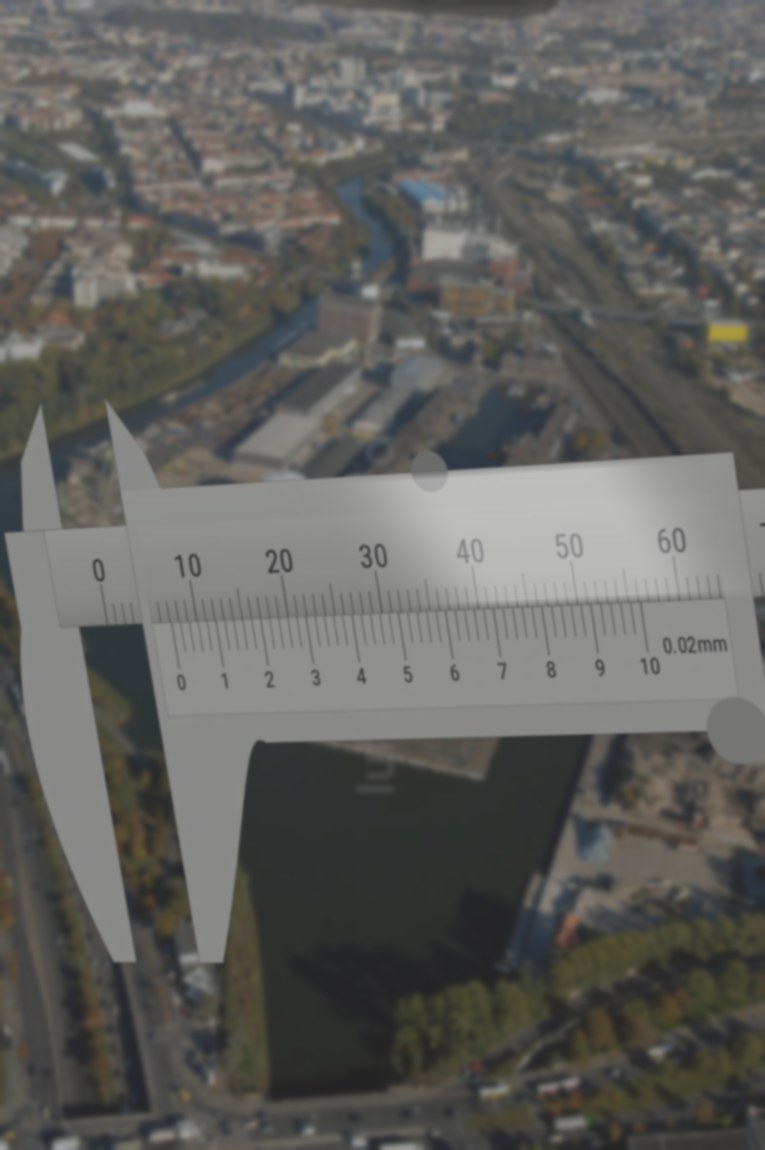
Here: 7.2 (mm)
